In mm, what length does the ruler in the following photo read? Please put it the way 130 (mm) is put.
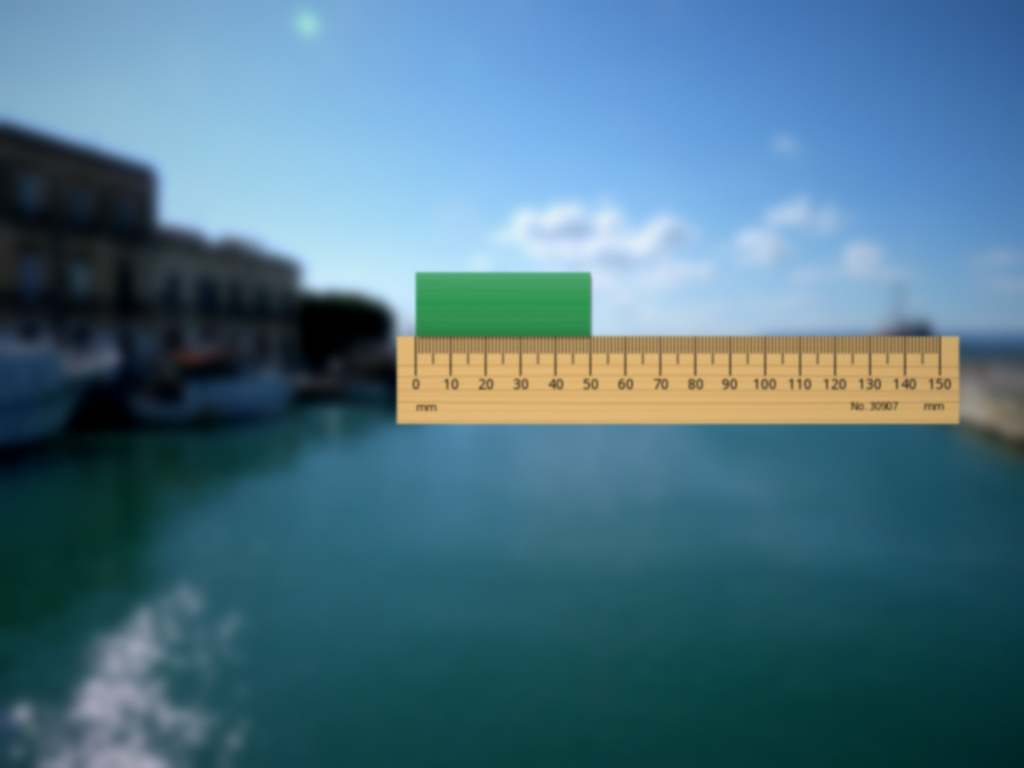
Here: 50 (mm)
